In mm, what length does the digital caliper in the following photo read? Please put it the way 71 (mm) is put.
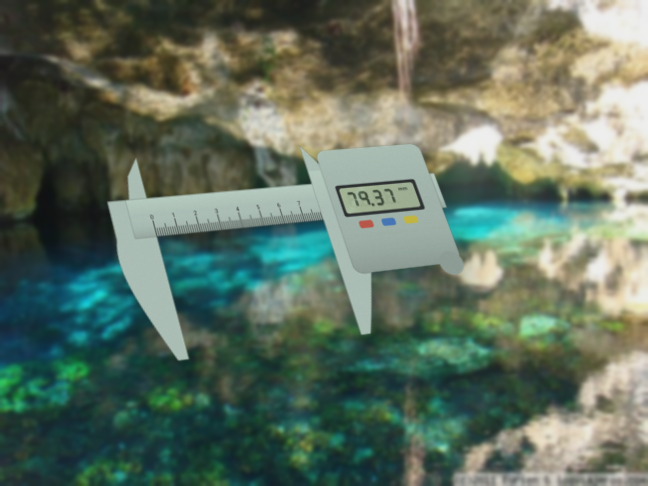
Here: 79.37 (mm)
